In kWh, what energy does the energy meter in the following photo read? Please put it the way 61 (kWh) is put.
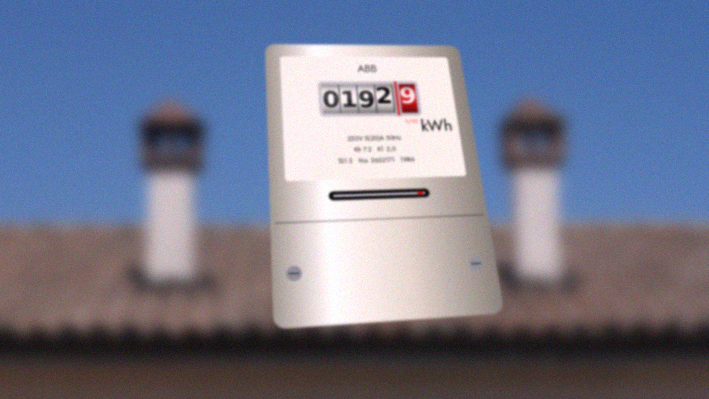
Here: 192.9 (kWh)
